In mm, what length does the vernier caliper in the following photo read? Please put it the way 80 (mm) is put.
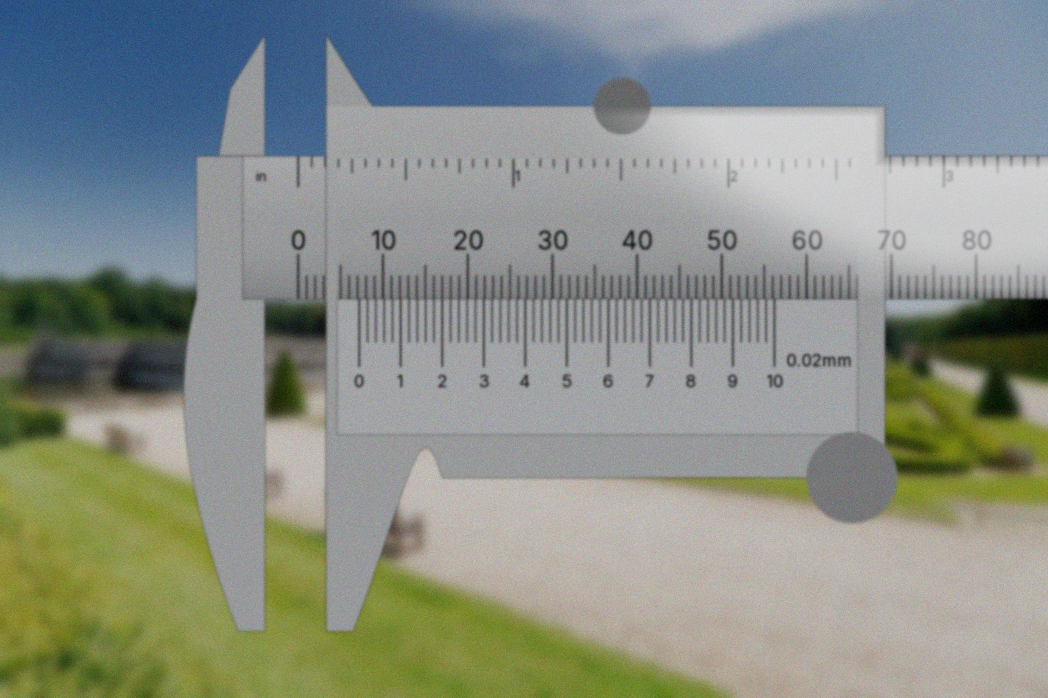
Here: 7.2 (mm)
